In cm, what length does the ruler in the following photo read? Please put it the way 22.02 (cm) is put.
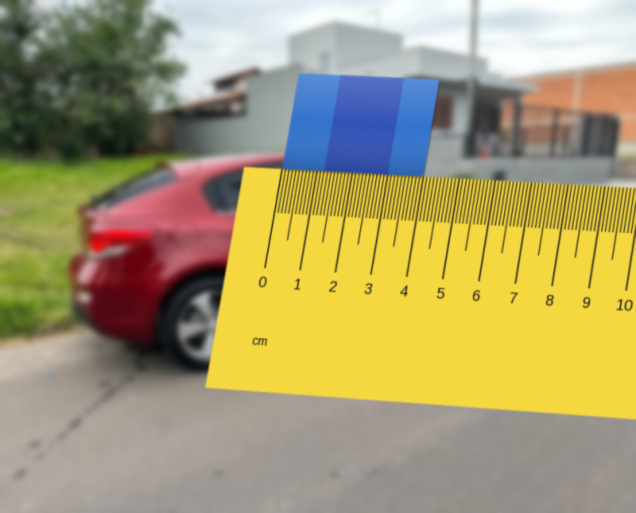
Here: 4 (cm)
